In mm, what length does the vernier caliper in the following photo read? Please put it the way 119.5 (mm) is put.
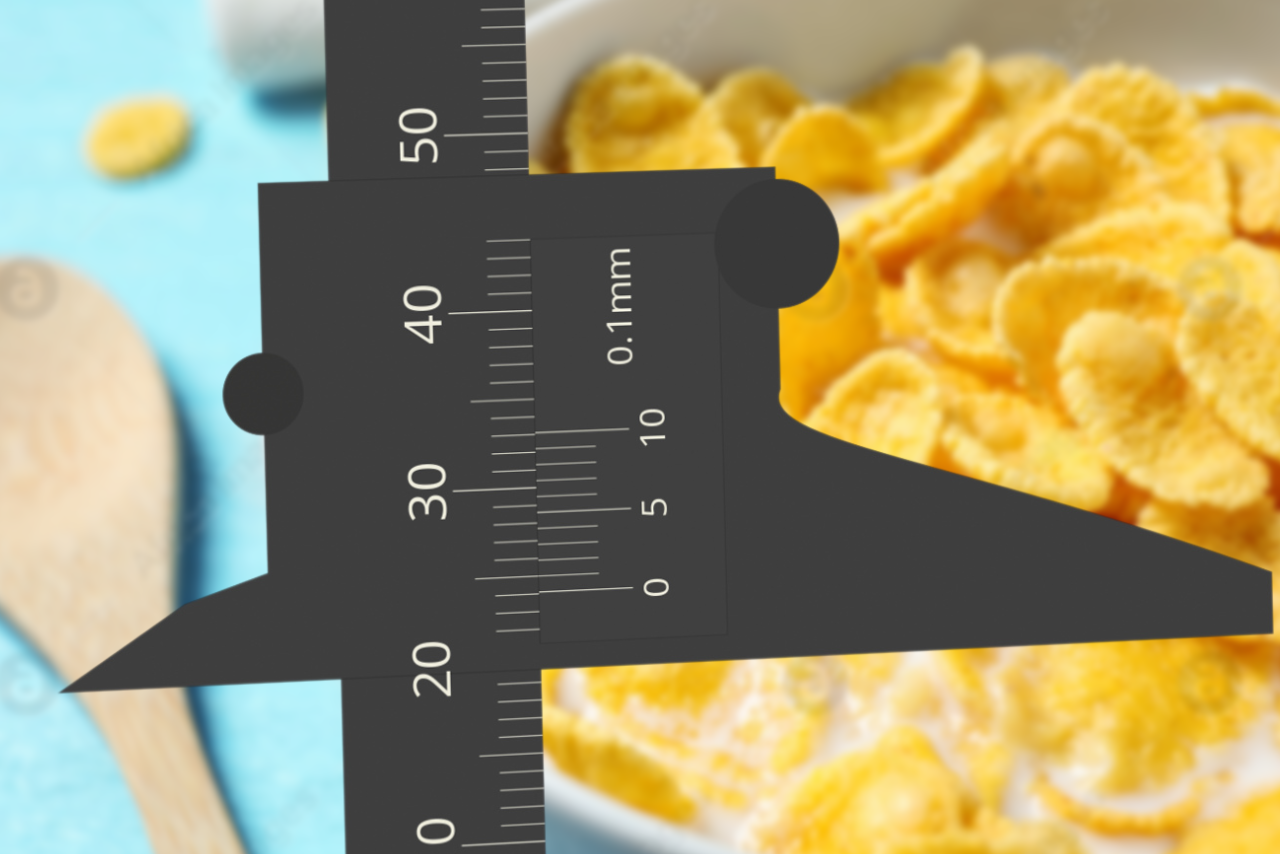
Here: 24.1 (mm)
